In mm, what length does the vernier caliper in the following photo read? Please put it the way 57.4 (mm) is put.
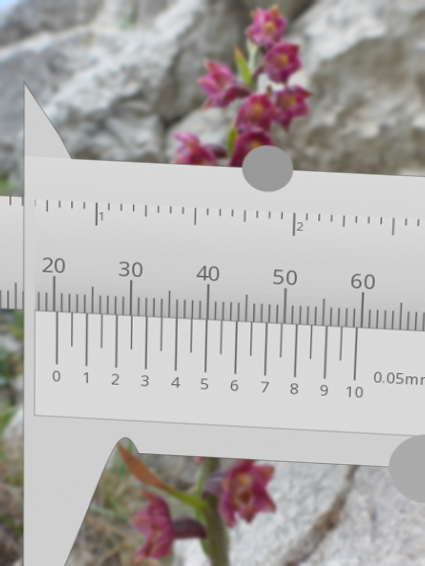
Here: 20.4 (mm)
